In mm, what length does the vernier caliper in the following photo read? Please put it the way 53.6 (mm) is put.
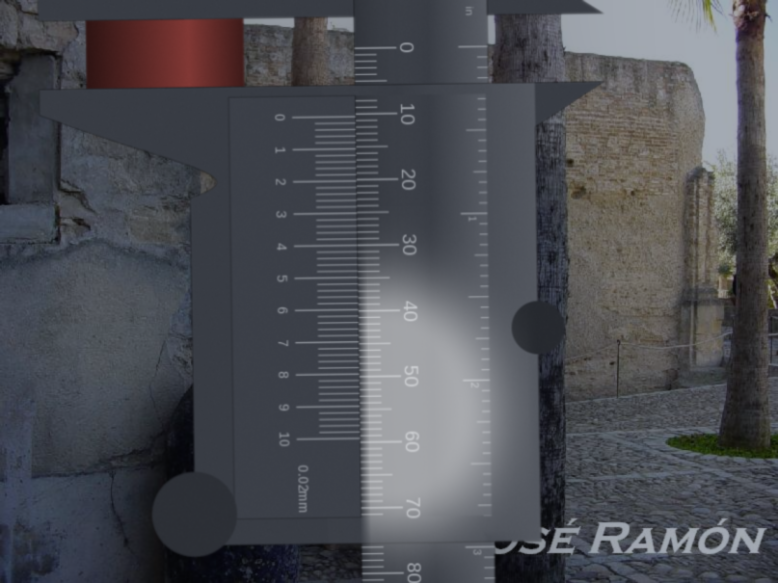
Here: 10.4 (mm)
